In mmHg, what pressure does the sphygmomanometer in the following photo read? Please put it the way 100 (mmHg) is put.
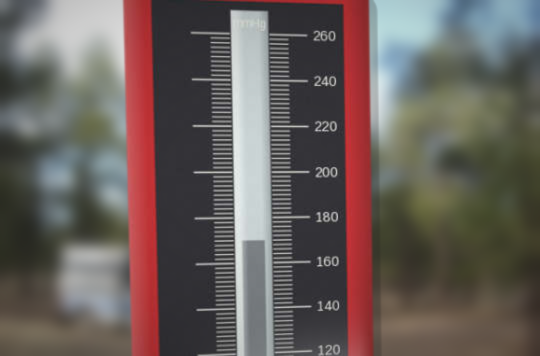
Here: 170 (mmHg)
